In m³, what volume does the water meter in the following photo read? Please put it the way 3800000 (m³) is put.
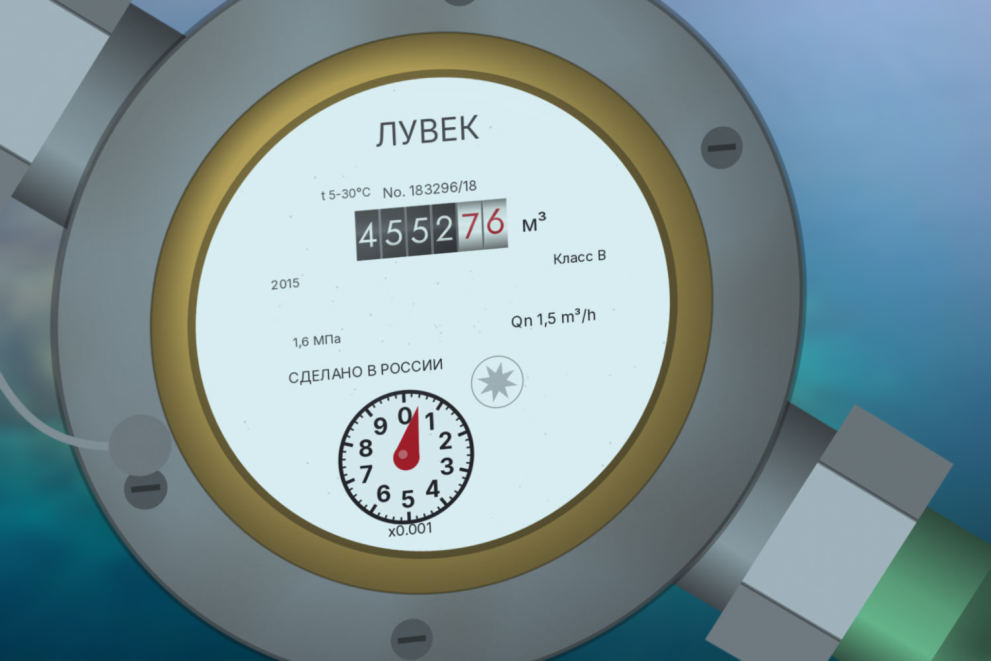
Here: 4552.760 (m³)
